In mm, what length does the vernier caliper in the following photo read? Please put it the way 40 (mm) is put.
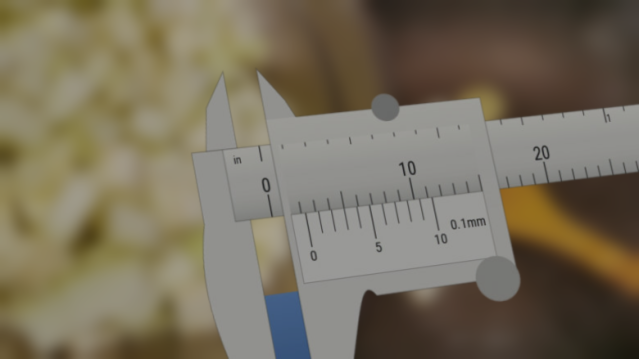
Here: 2.3 (mm)
